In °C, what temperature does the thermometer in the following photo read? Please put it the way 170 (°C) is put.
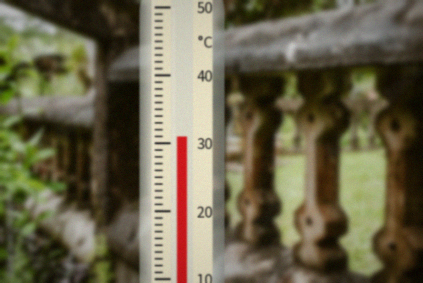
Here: 31 (°C)
